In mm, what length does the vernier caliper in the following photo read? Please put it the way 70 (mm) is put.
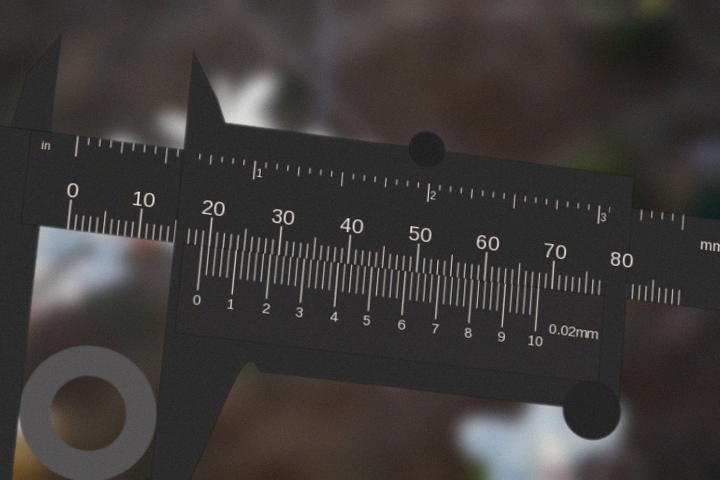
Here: 19.0 (mm)
